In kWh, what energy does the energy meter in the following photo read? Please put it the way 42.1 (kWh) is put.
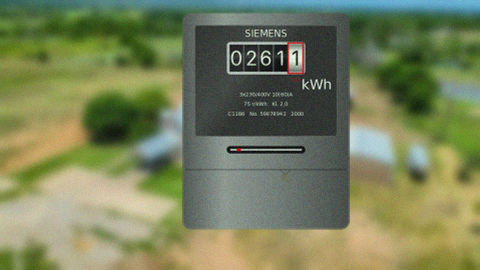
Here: 261.1 (kWh)
